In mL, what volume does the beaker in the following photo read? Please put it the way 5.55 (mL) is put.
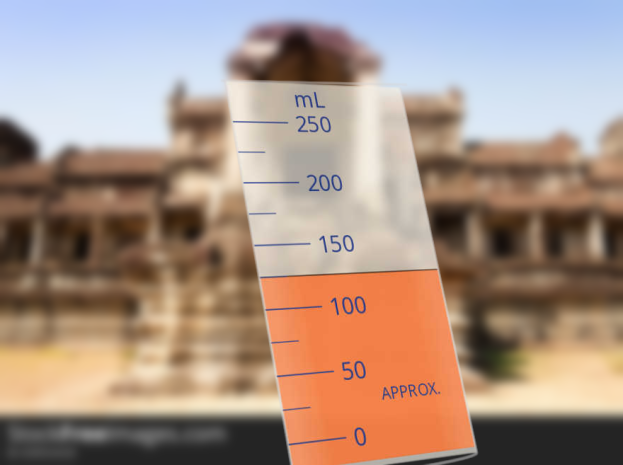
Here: 125 (mL)
